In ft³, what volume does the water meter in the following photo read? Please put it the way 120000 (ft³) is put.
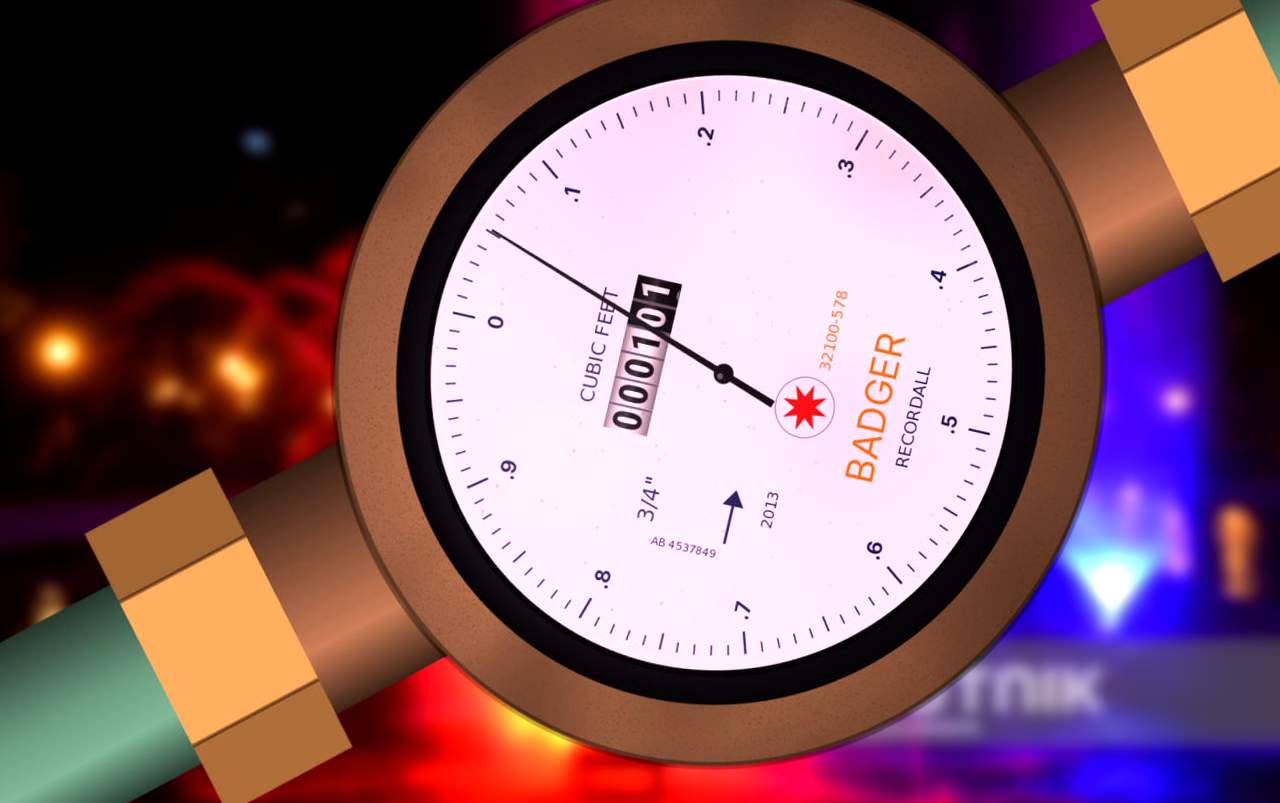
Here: 101.05 (ft³)
